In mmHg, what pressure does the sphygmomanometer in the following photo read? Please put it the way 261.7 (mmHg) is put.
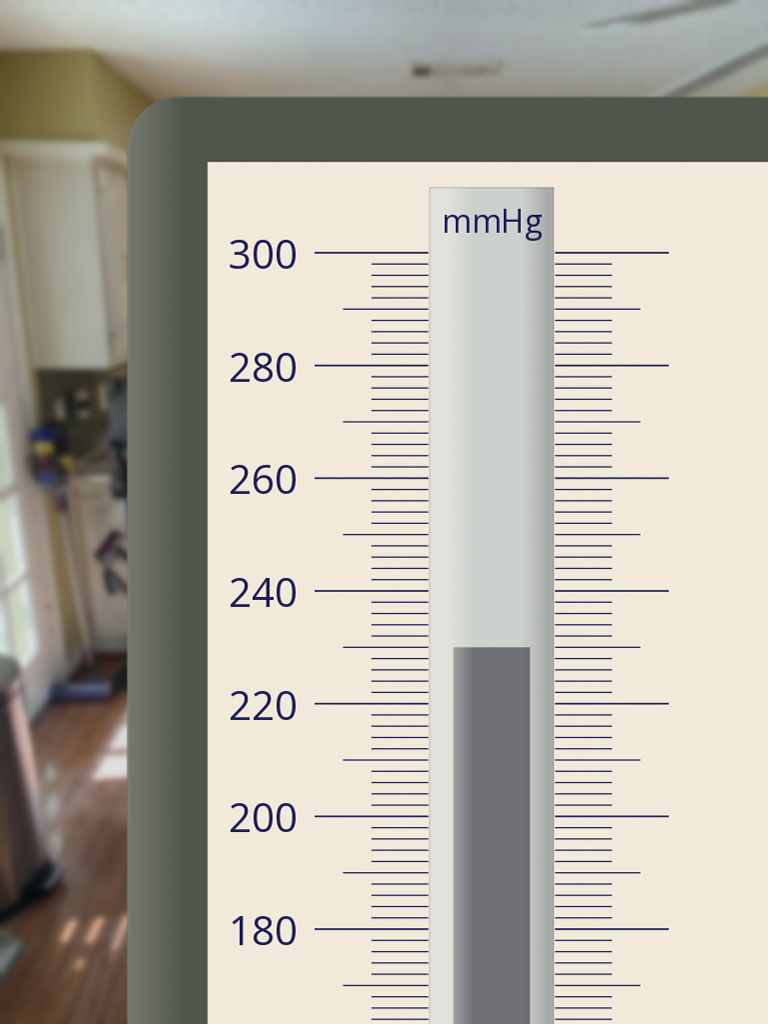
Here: 230 (mmHg)
